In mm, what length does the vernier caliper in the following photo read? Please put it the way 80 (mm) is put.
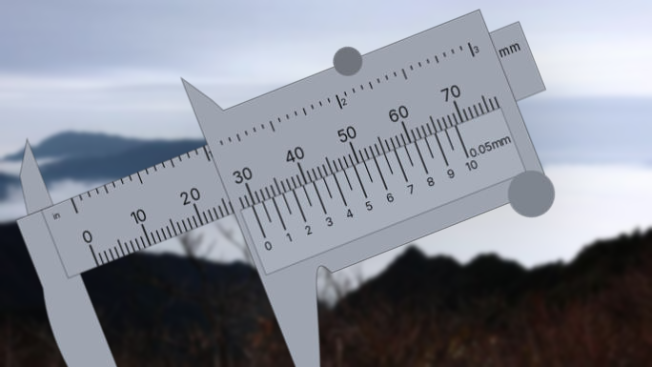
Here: 29.6 (mm)
